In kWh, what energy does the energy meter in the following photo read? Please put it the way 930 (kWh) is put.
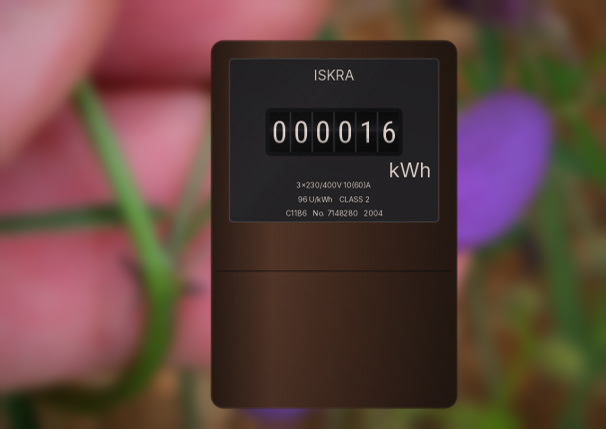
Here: 16 (kWh)
